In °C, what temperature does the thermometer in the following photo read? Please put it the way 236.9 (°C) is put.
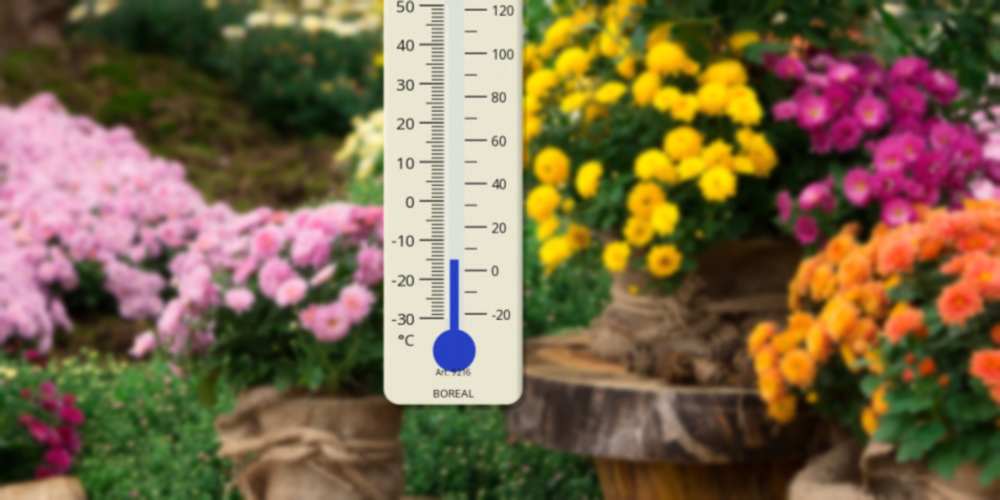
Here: -15 (°C)
